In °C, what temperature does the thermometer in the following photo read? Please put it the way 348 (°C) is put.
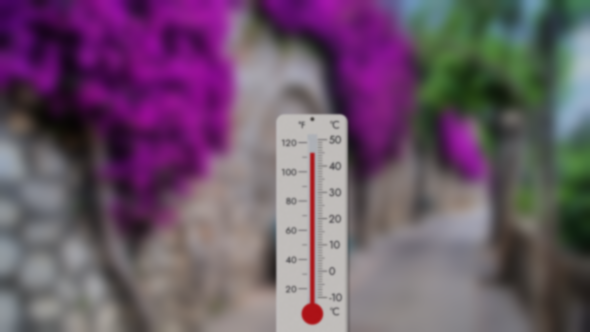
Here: 45 (°C)
